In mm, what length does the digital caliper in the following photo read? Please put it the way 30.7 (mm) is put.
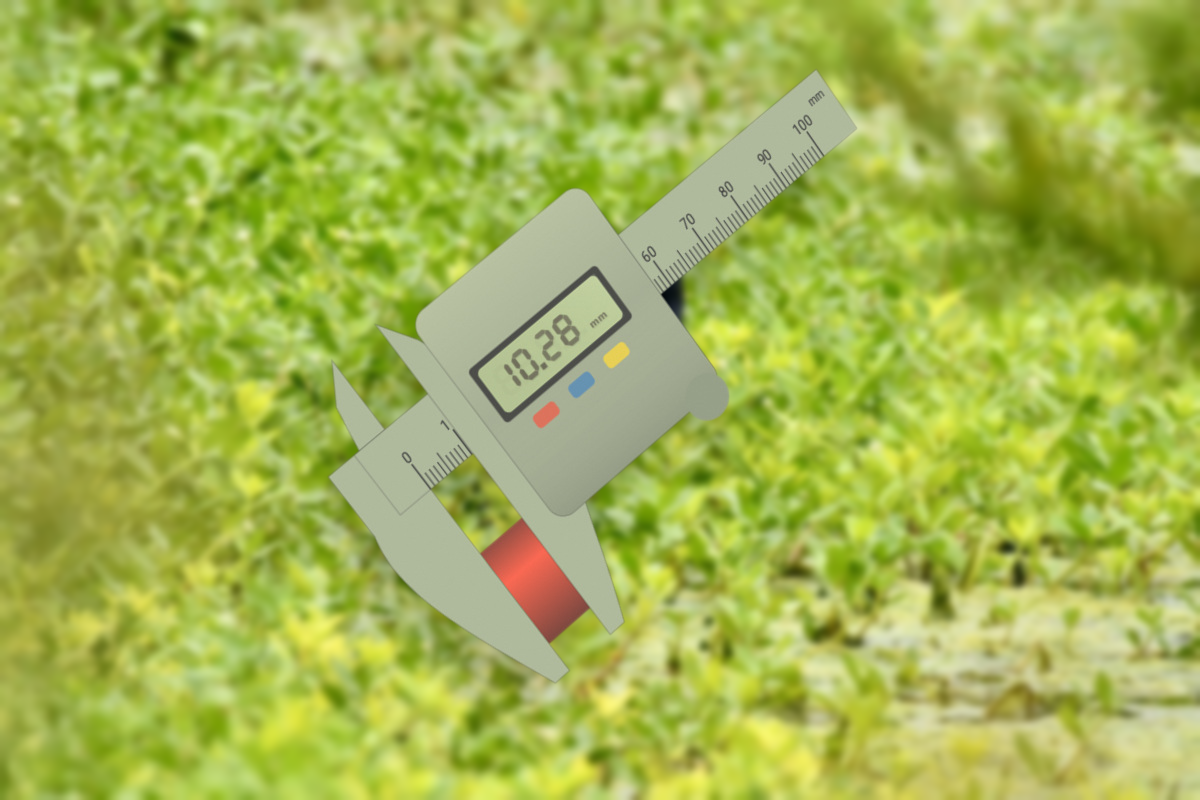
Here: 10.28 (mm)
